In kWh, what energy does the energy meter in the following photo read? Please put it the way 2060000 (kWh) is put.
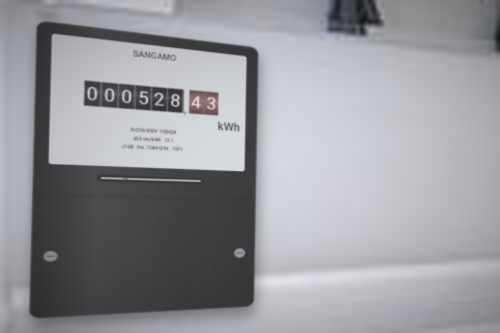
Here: 528.43 (kWh)
